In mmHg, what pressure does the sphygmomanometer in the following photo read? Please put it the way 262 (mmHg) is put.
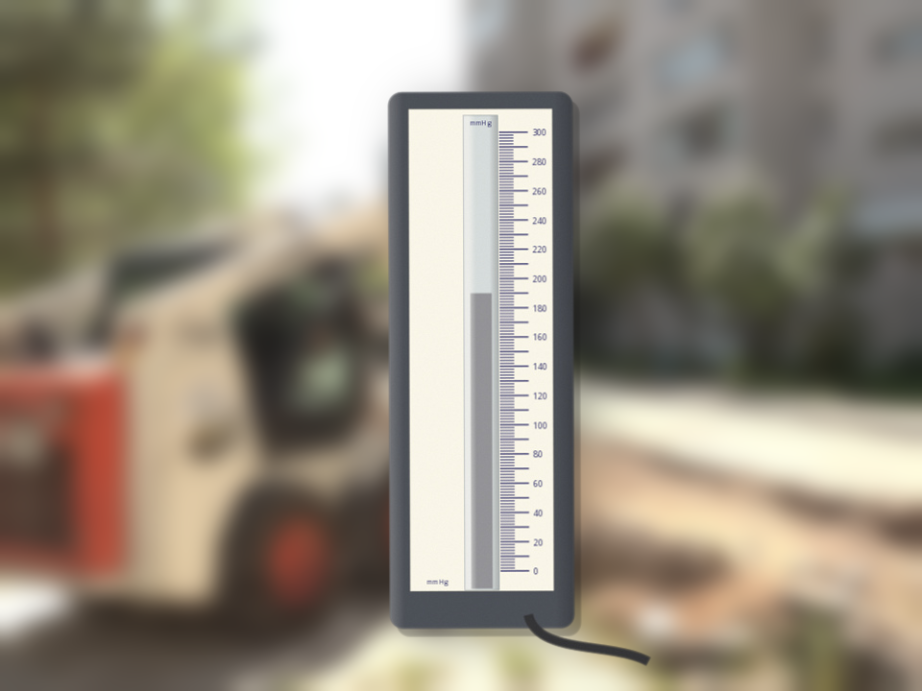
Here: 190 (mmHg)
